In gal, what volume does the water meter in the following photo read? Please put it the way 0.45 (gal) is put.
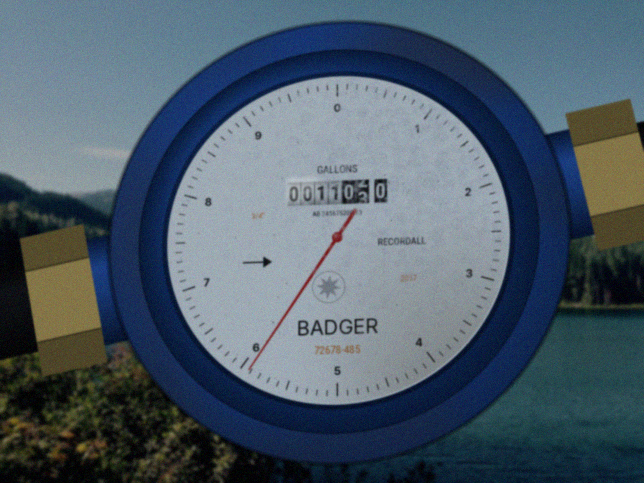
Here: 11025.9 (gal)
